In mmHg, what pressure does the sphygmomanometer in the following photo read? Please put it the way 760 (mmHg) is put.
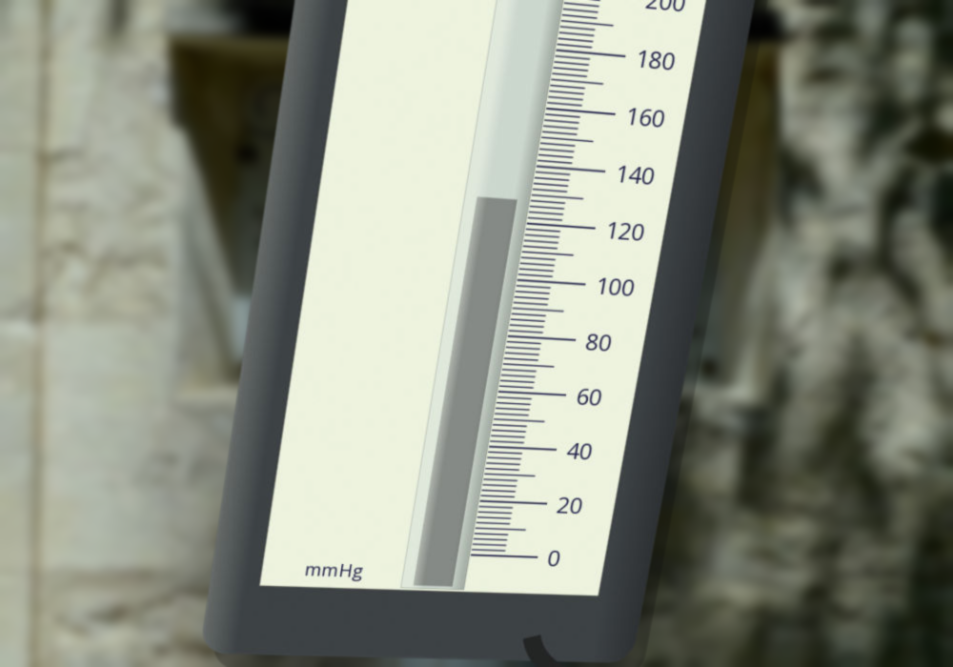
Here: 128 (mmHg)
